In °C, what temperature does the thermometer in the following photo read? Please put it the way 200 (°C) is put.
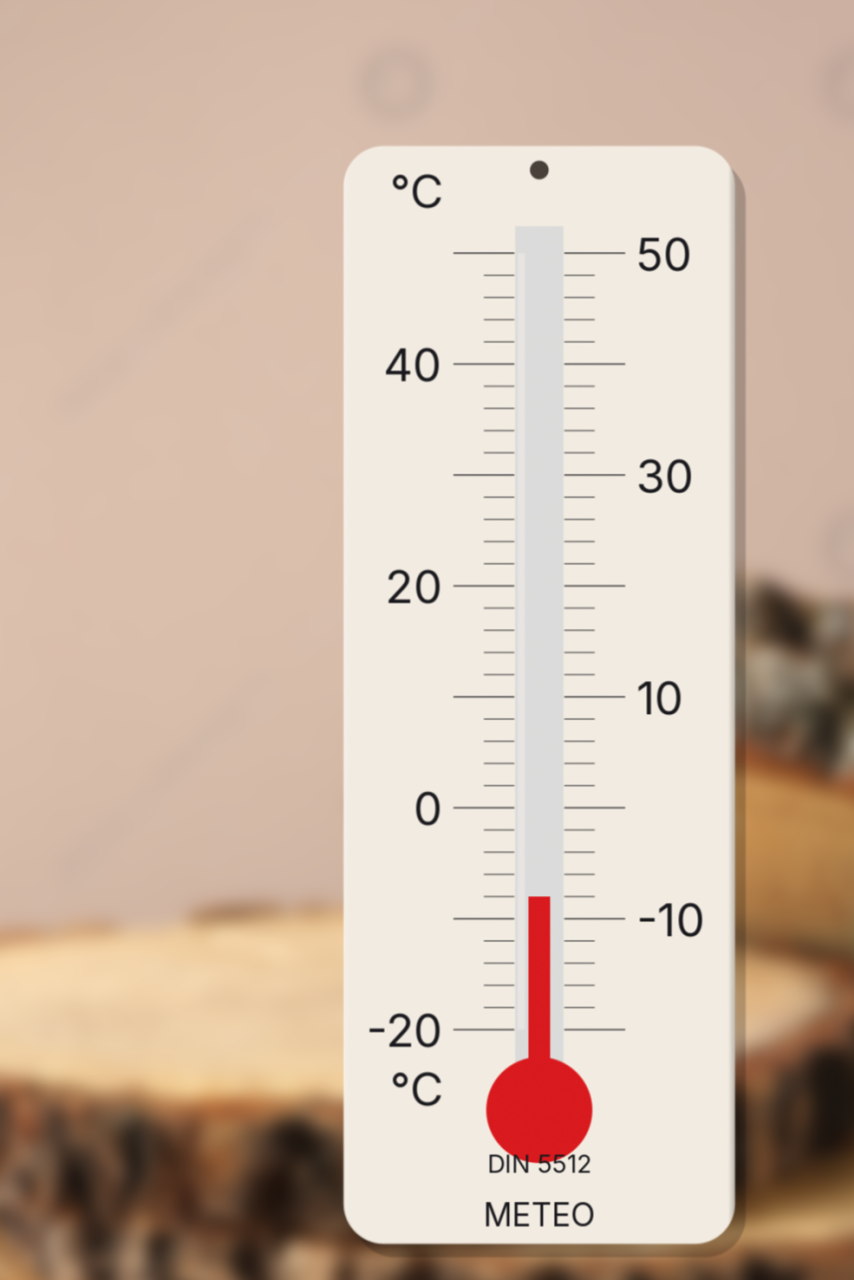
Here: -8 (°C)
